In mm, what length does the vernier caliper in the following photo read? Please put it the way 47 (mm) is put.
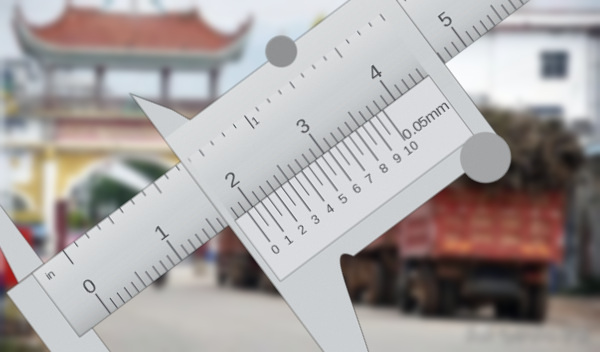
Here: 19.2 (mm)
